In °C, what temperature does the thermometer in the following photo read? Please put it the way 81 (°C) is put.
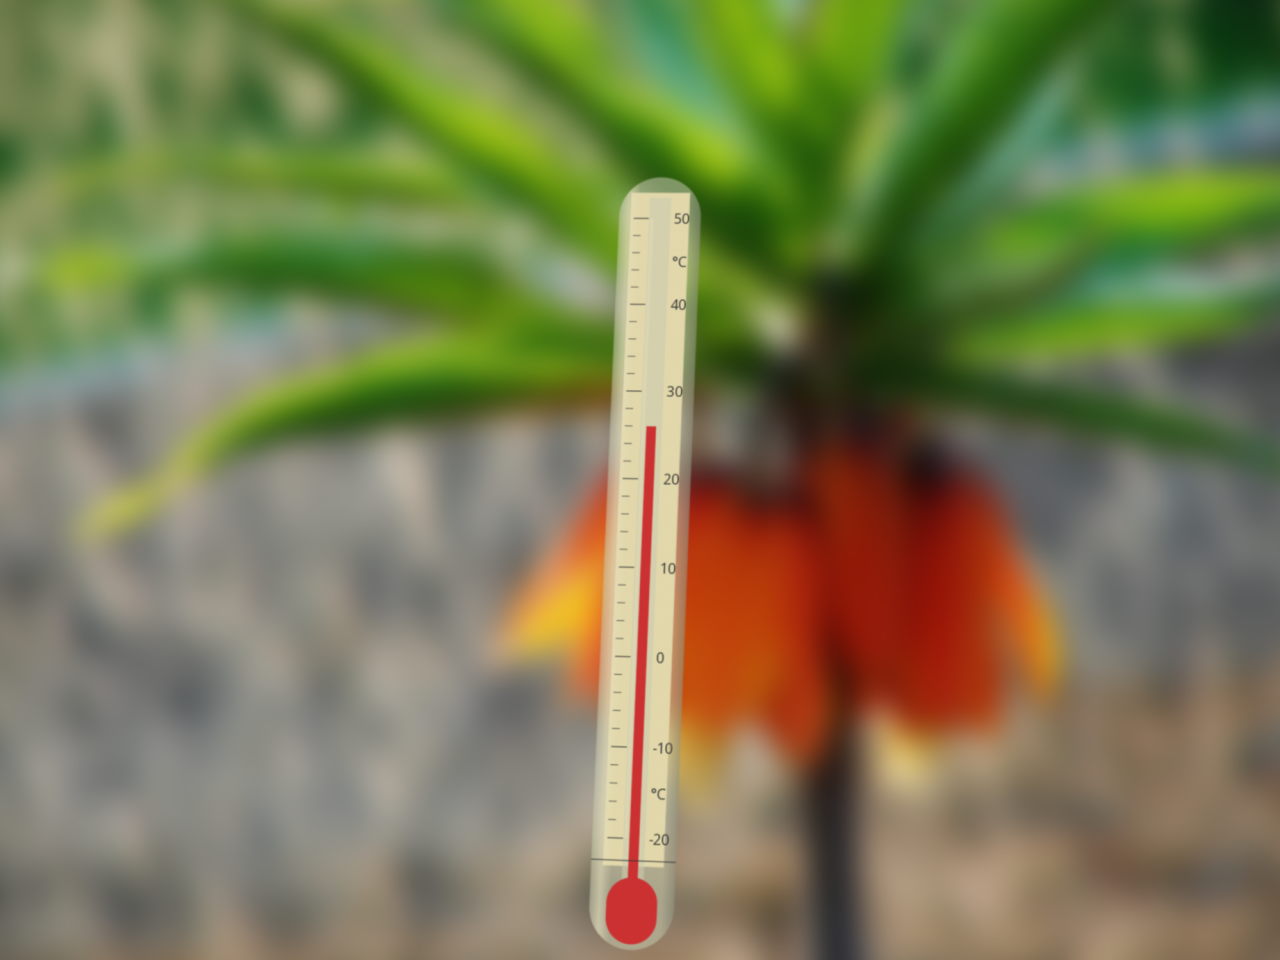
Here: 26 (°C)
